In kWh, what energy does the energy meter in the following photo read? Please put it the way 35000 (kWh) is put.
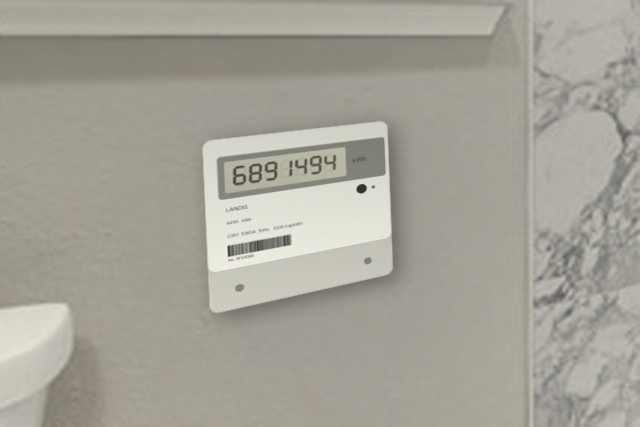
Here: 6891494 (kWh)
